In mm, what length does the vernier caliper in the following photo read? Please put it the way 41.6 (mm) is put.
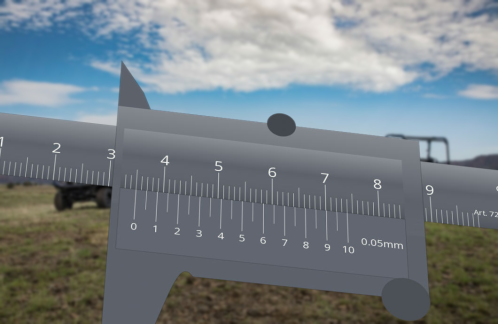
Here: 35.0 (mm)
